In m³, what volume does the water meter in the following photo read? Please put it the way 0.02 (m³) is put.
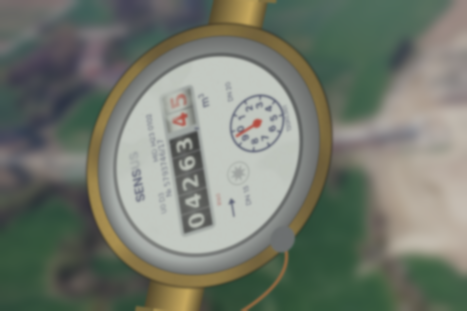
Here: 4263.449 (m³)
